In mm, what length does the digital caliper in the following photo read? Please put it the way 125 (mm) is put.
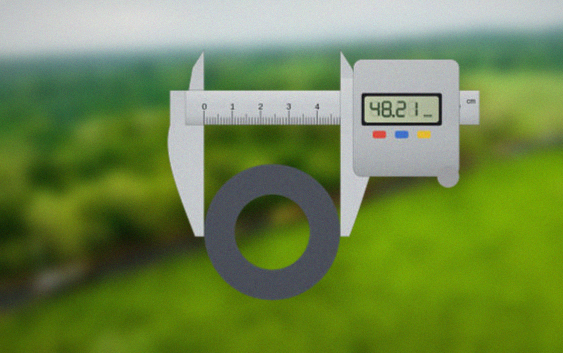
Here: 48.21 (mm)
